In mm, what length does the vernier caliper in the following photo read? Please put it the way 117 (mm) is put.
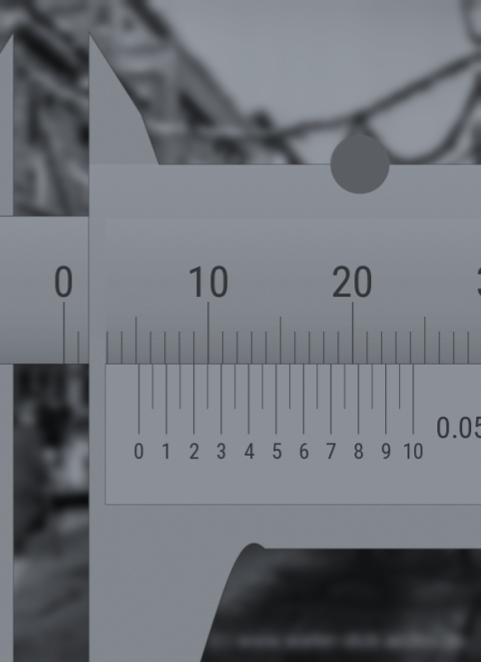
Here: 5.2 (mm)
